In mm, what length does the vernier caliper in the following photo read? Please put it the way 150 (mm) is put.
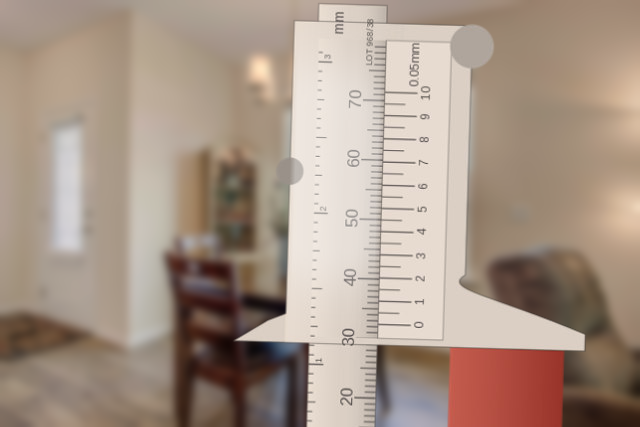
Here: 32.4 (mm)
